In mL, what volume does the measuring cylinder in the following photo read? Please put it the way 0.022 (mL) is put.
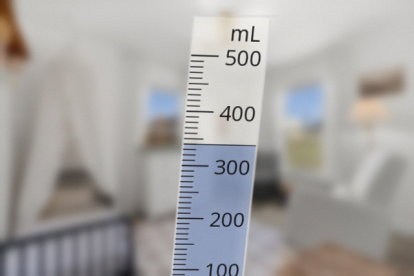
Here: 340 (mL)
